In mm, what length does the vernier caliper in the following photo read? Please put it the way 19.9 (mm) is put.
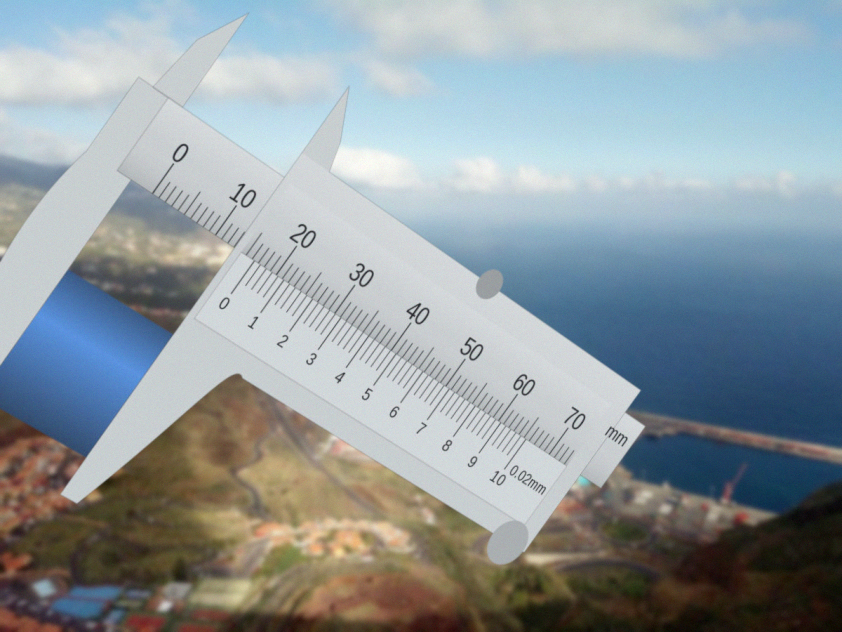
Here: 16.4 (mm)
